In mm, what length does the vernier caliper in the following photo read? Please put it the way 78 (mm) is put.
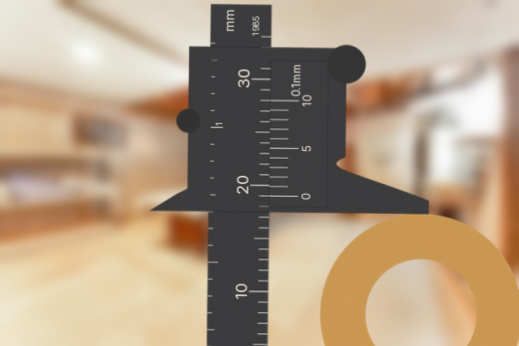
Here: 19.0 (mm)
